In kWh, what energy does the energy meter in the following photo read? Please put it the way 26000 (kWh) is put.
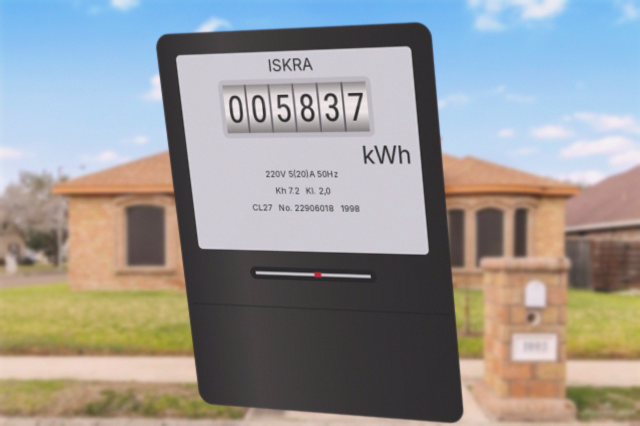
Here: 5837 (kWh)
